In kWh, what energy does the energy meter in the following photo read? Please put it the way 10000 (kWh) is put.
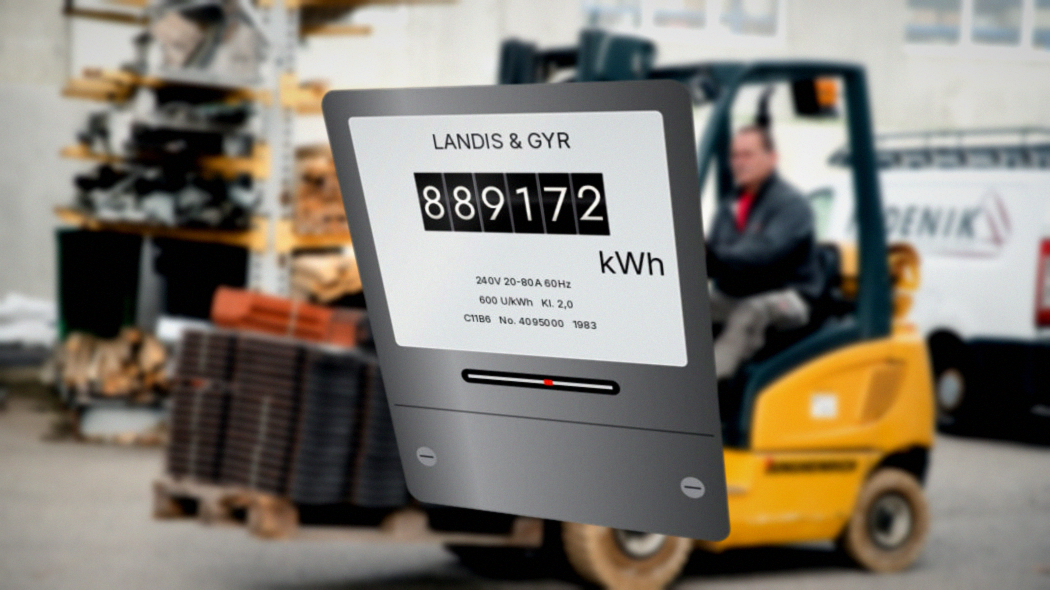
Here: 889172 (kWh)
